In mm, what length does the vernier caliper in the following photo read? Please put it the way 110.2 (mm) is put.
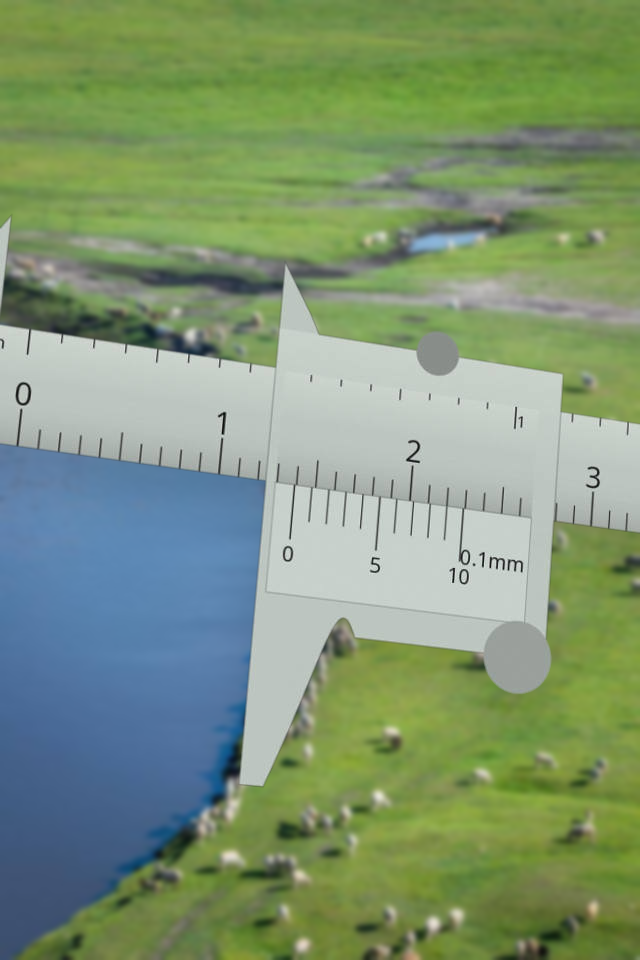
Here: 13.9 (mm)
